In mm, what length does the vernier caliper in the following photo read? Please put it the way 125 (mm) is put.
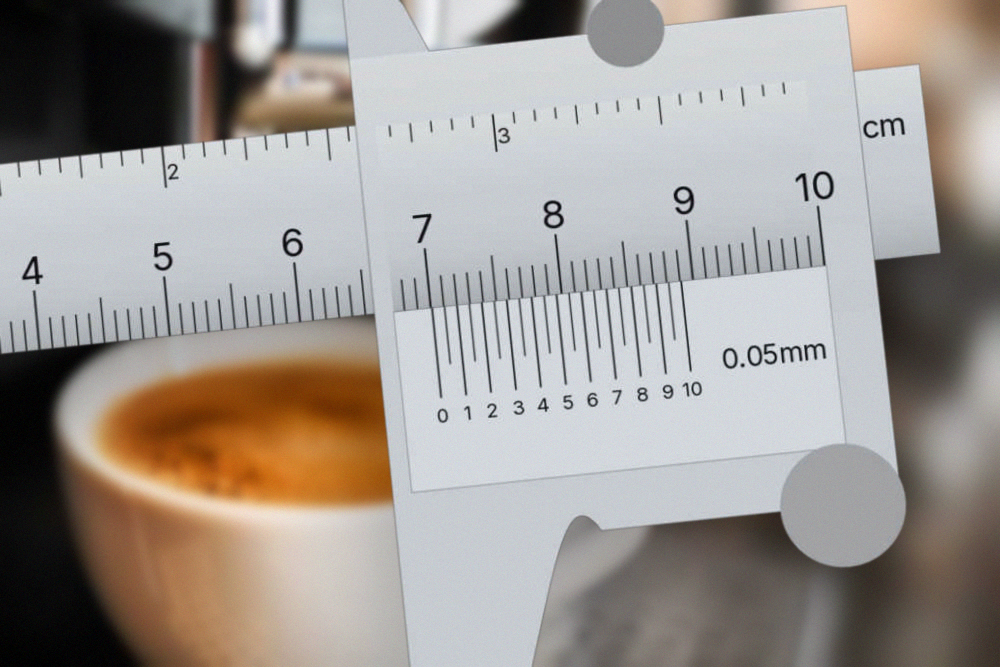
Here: 70.1 (mm)
